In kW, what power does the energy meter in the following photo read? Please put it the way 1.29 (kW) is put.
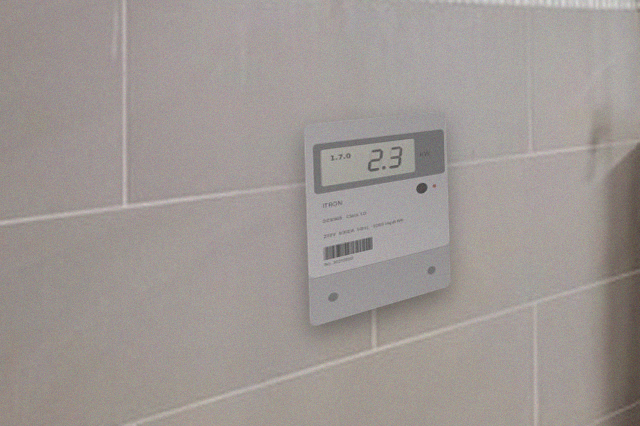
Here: 2.3 (kW)
